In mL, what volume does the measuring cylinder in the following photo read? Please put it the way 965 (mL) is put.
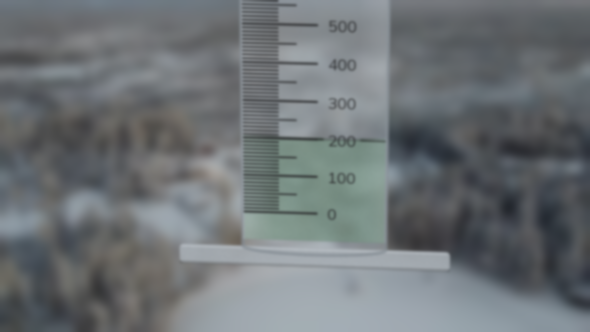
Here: 200 (mL)
